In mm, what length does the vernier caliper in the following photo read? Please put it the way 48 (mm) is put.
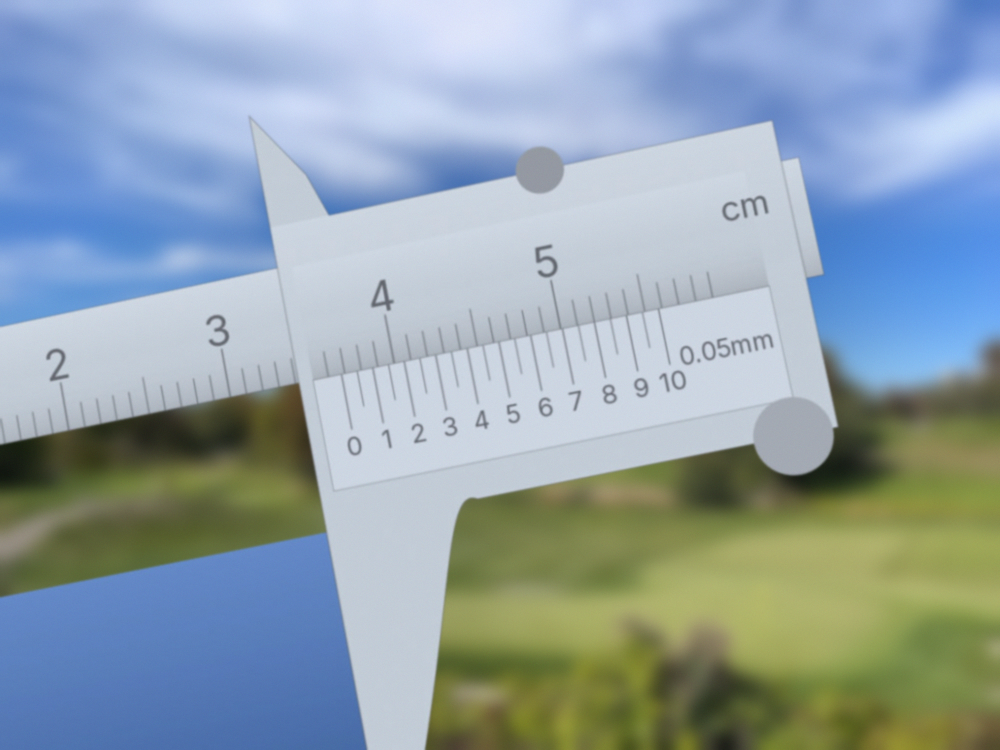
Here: 36.8 (mm)
